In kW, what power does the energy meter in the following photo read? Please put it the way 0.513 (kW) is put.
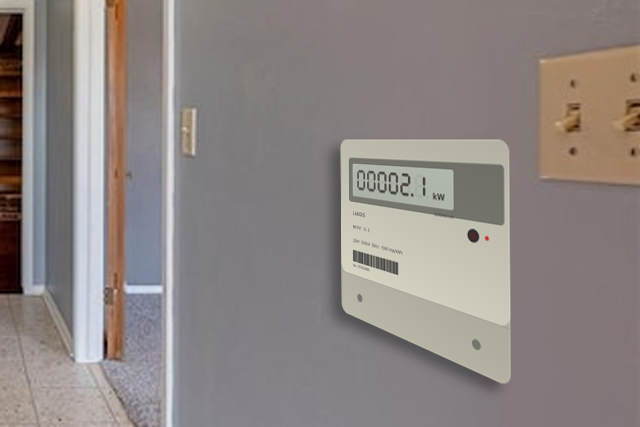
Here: 2.1 (kW)
